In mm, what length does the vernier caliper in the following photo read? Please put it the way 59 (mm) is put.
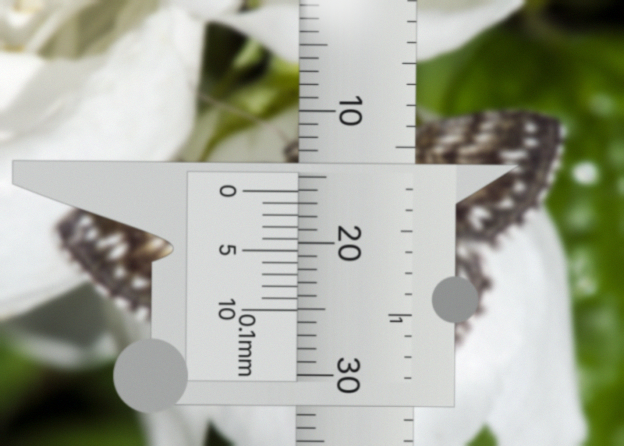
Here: 16.1 (mm)
